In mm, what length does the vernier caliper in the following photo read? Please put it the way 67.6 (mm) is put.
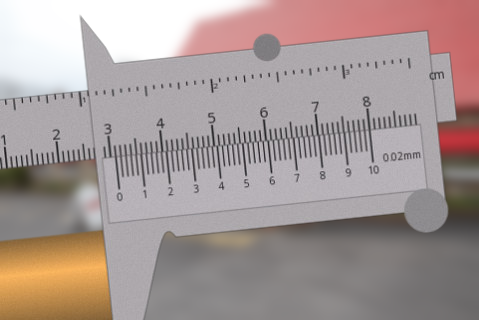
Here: 31.0 (mm)
